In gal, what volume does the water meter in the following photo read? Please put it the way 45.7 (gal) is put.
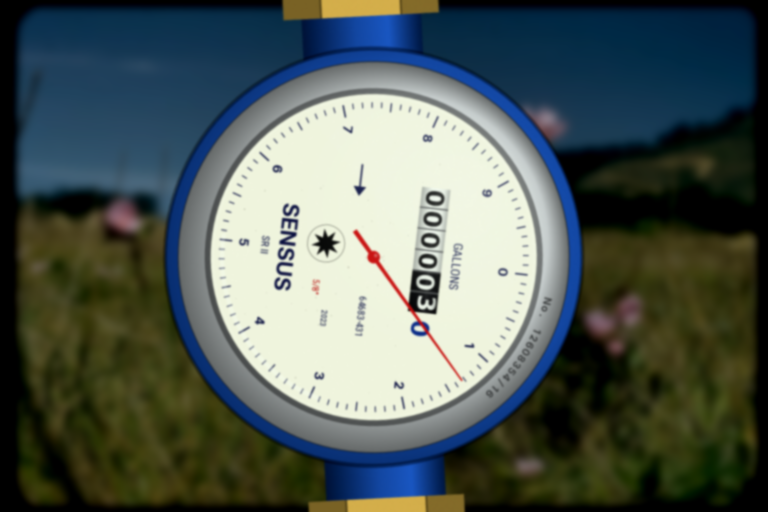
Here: 31.3 (gal)
